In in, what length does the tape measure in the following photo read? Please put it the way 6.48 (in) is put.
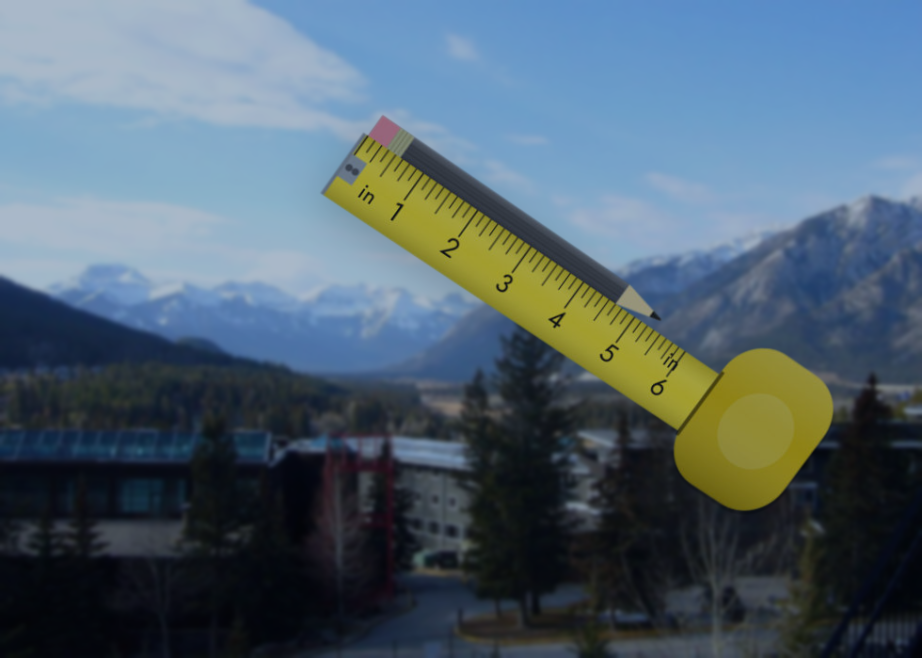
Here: 5.375 (in)
